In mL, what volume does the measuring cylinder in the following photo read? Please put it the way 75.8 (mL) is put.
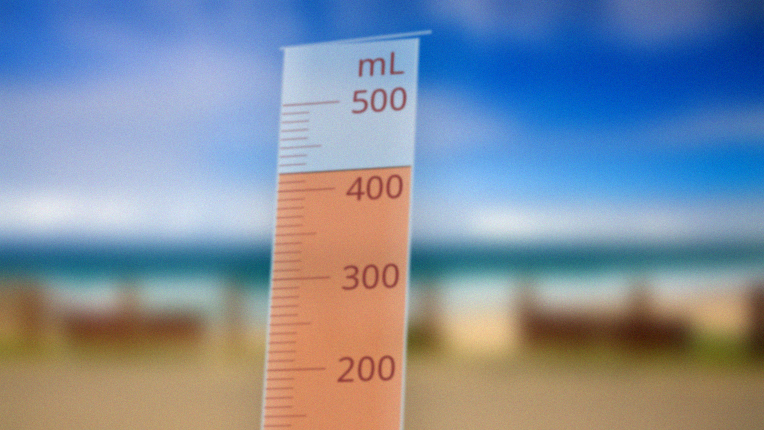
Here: 420 (mL)
